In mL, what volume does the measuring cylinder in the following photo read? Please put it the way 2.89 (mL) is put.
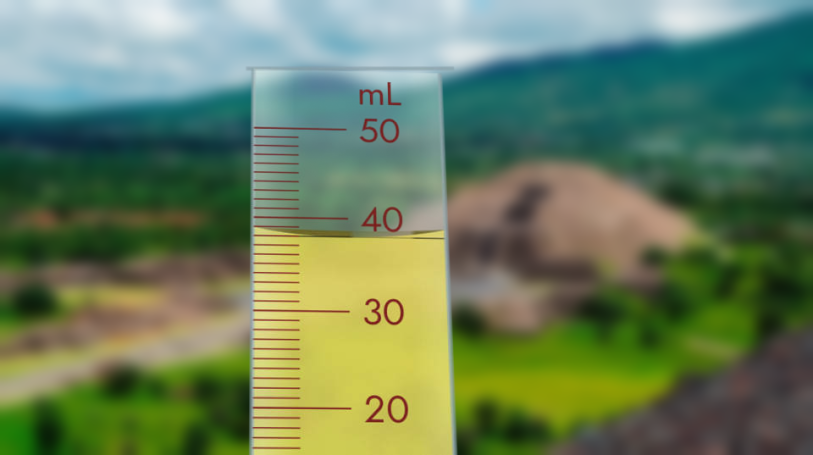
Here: 38 (mL)
